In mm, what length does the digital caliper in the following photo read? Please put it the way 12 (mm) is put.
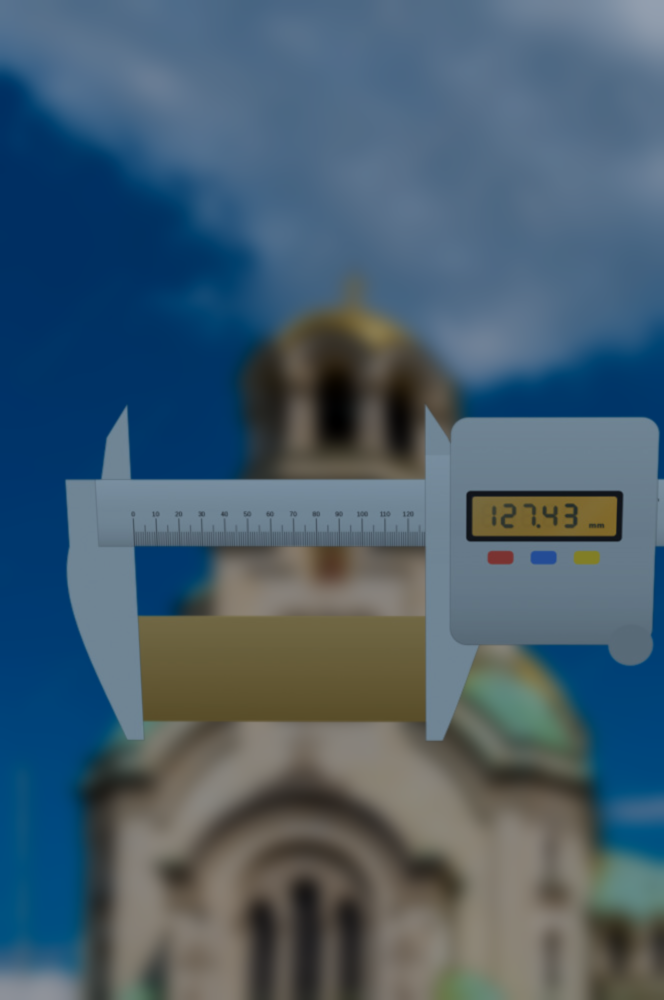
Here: 127.43 (mm)
